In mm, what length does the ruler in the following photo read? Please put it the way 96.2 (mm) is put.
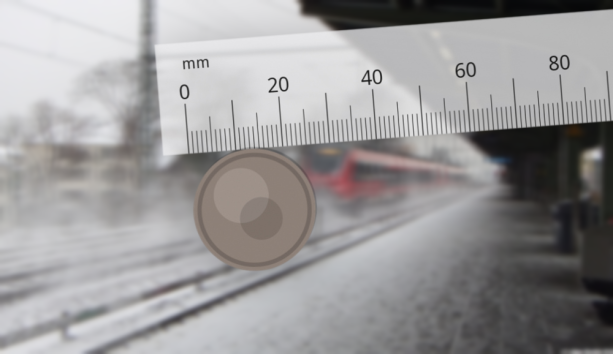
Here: 26 (mm)
